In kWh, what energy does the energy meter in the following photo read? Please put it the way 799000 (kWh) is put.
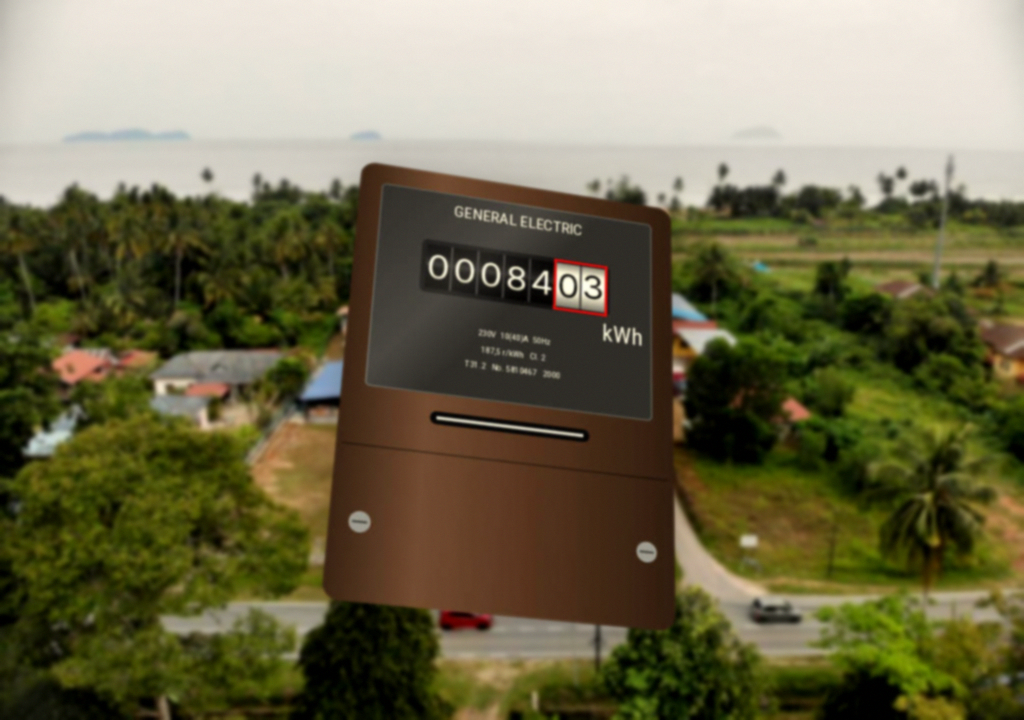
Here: 84.03 (kWh)
